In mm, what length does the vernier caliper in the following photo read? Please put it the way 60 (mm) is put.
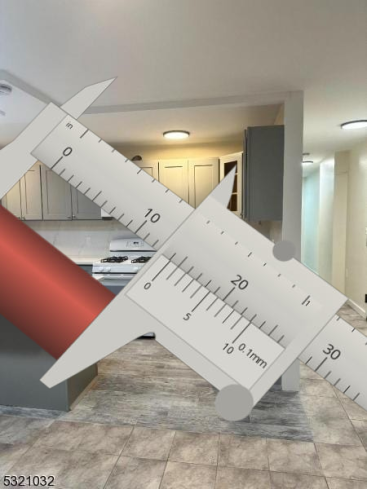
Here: 14.1 (mm)
